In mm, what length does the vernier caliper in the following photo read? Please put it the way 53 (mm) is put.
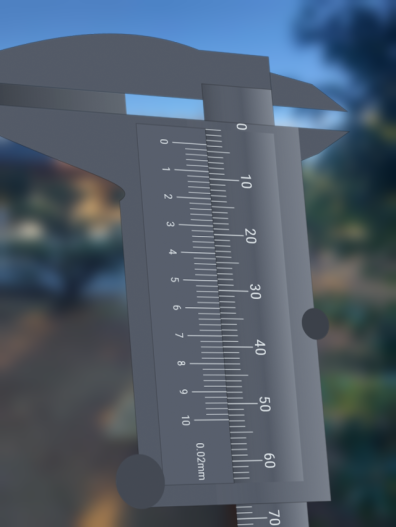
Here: 3.8 (mm)
